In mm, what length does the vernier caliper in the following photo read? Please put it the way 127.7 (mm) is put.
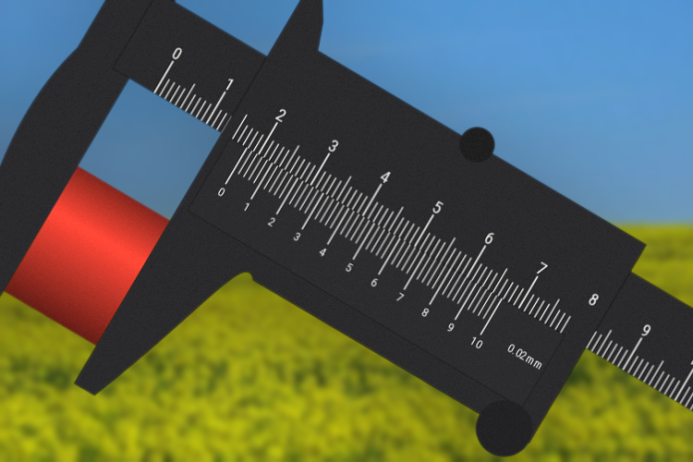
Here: 17.8 (mm)
